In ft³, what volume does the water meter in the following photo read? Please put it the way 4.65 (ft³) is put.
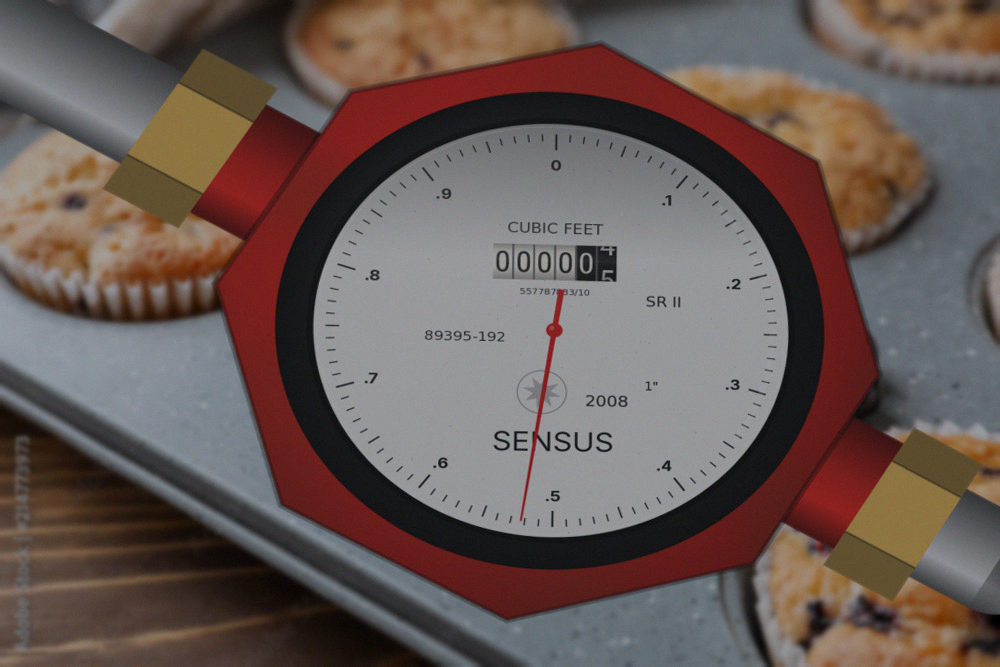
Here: 4.52 (ft³)
